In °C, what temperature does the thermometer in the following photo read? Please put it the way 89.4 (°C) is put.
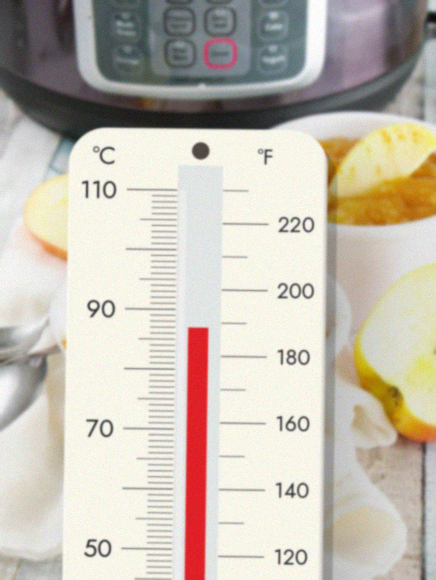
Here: 87 (°C)
